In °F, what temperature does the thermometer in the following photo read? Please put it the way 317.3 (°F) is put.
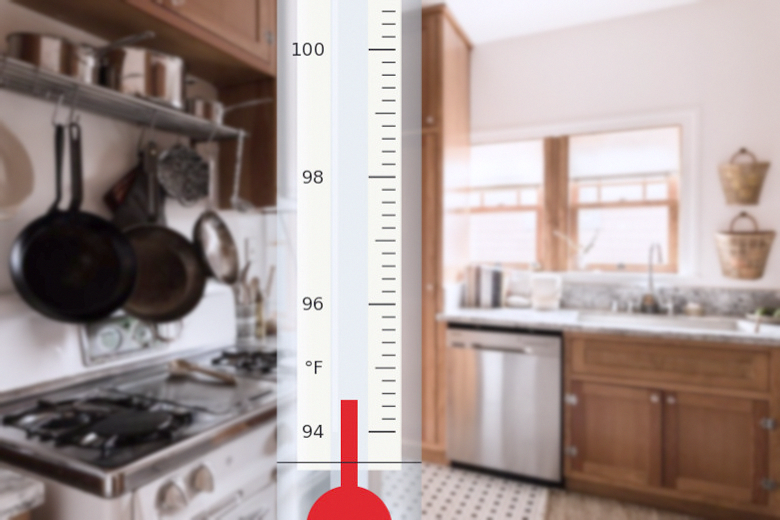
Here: 94.5 (°F)
